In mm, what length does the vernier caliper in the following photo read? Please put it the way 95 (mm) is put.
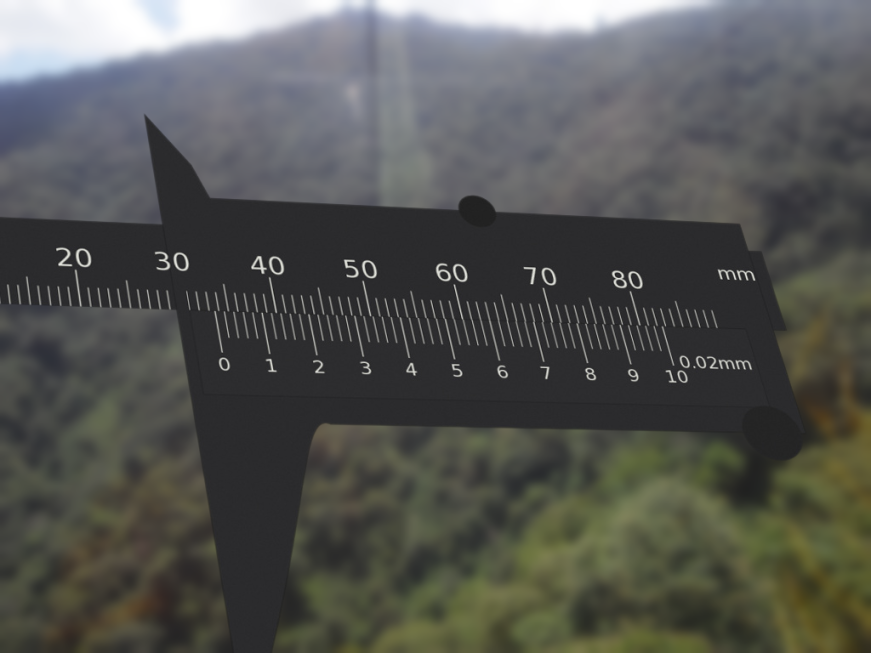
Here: 33.6 (mm)
